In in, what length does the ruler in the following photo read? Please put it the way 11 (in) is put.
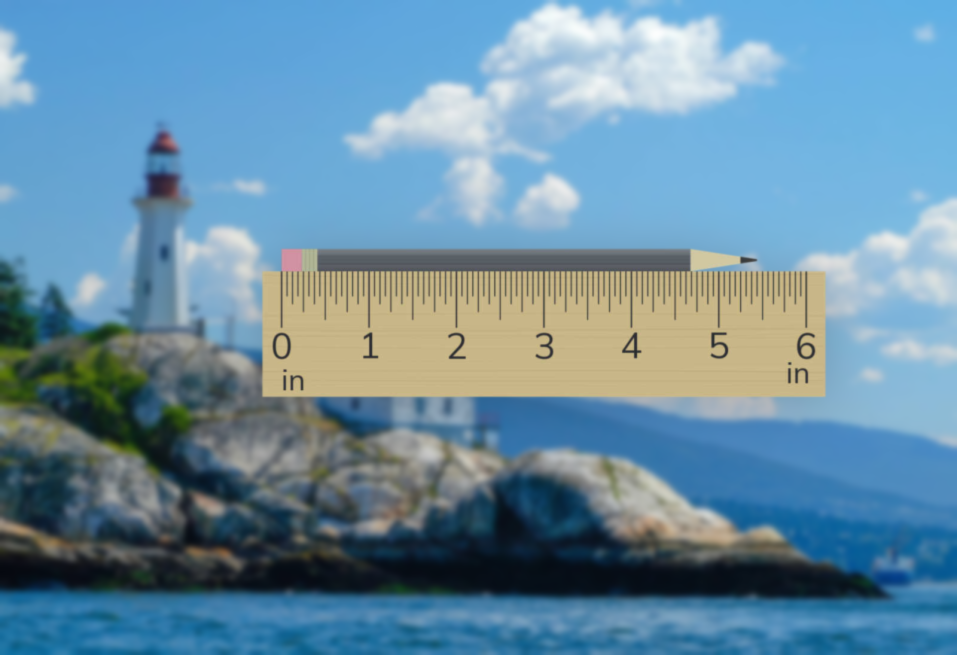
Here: 5.4375 (in)
